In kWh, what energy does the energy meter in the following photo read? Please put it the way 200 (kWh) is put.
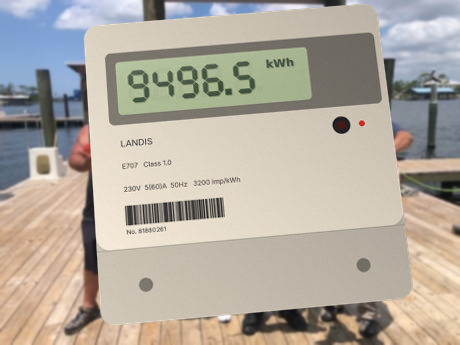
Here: 9496.5 (kWh)
